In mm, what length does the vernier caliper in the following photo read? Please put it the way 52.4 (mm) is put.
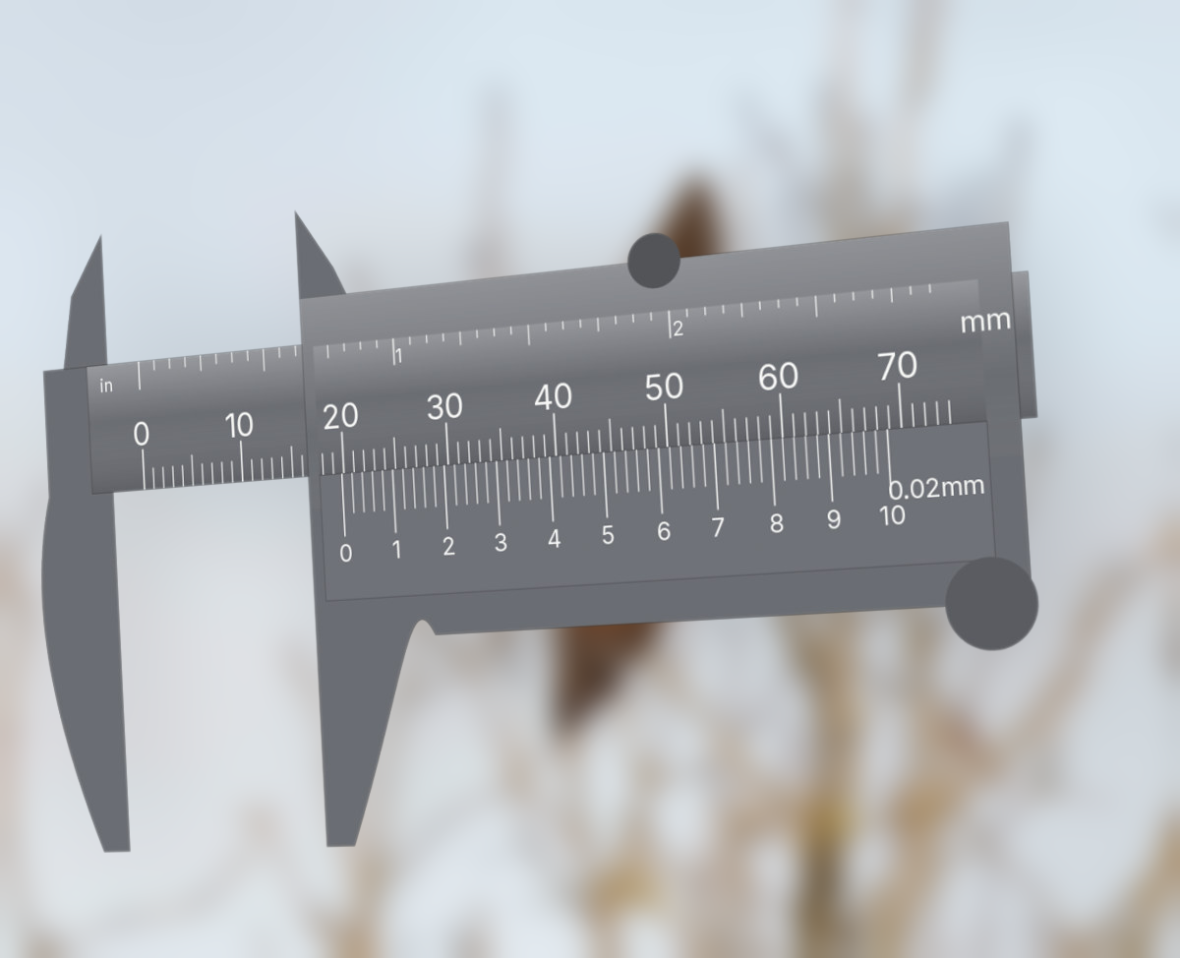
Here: 19.8 (mm)
